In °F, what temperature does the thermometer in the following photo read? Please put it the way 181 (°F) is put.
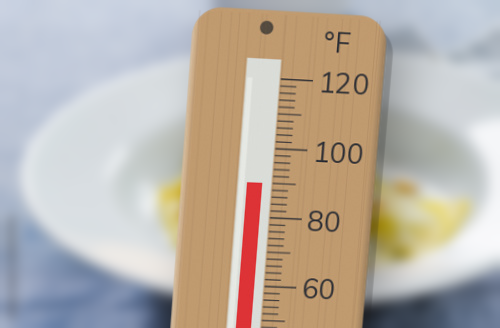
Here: 90 (°F)
